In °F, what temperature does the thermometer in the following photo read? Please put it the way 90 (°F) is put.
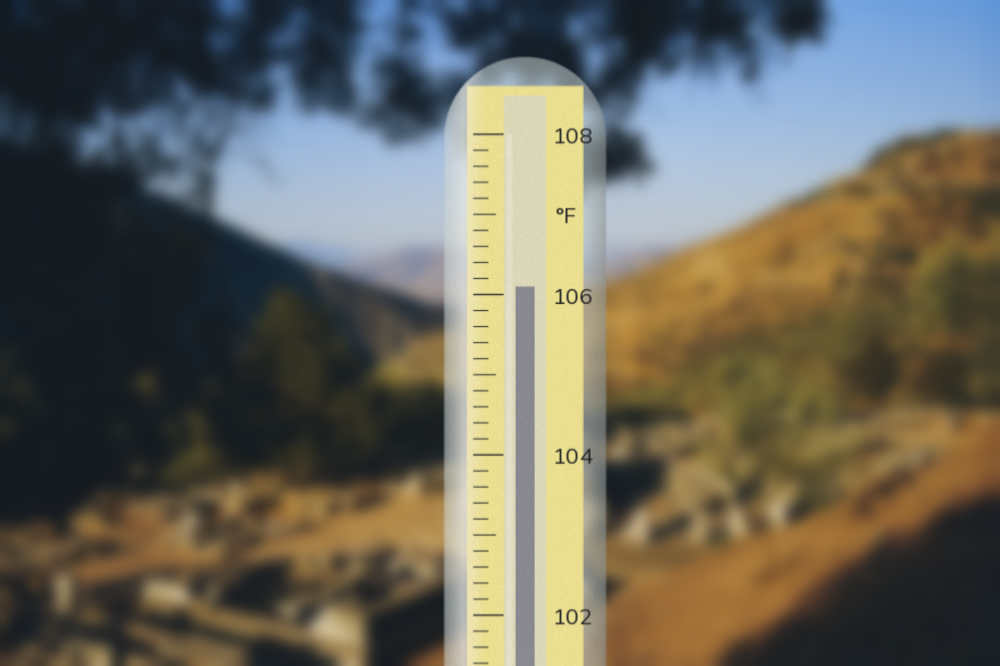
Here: 106.1 (°F)
